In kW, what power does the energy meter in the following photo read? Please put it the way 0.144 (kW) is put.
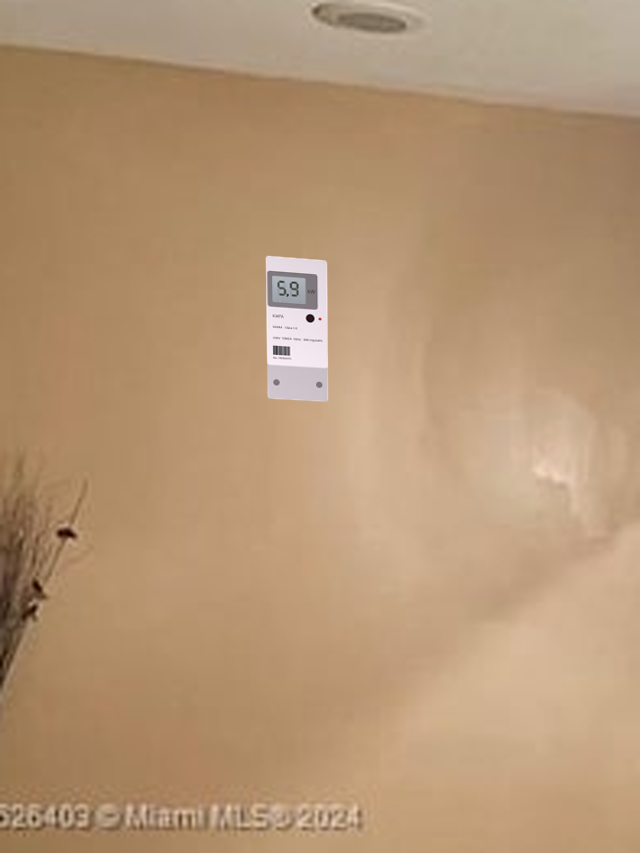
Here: 5.9 (kW)
